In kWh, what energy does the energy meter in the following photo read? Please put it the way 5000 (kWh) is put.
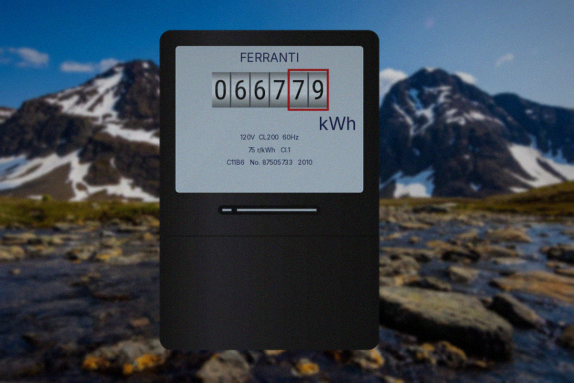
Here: 667.79 (kWh)
